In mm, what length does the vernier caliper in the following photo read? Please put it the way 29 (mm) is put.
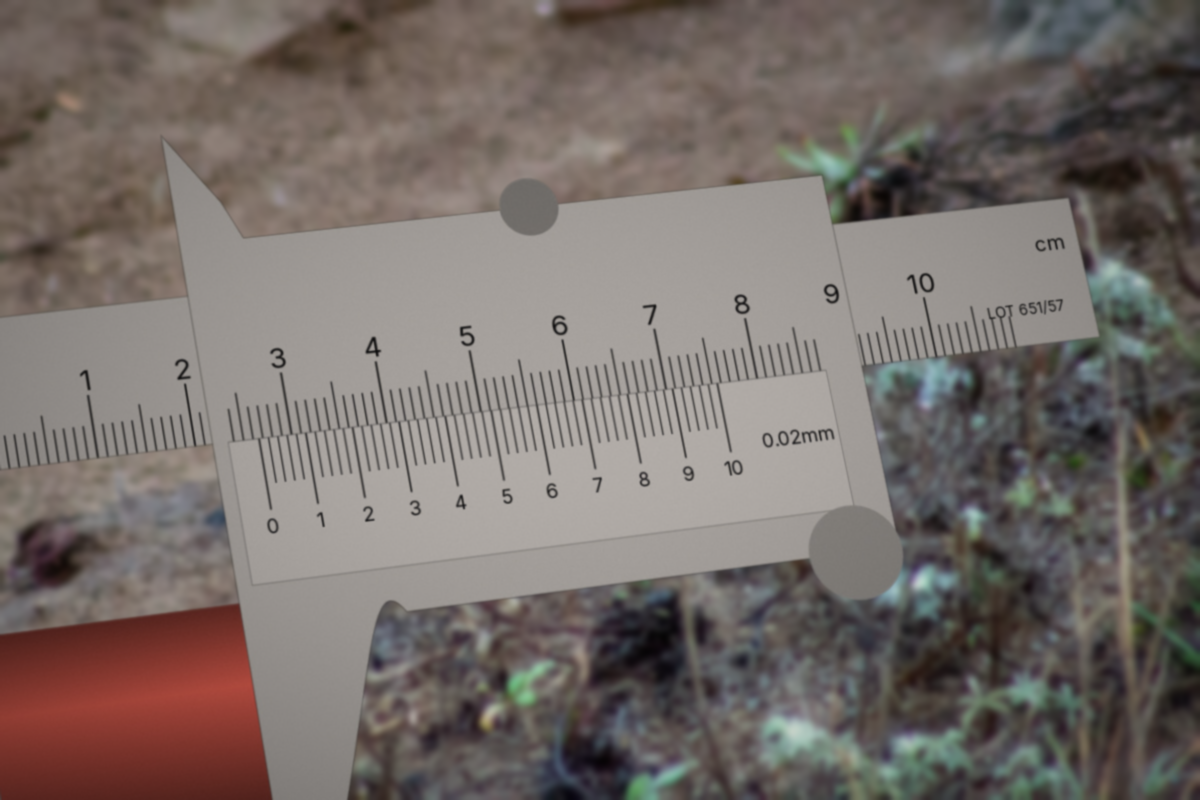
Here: 26.6 (mm)
